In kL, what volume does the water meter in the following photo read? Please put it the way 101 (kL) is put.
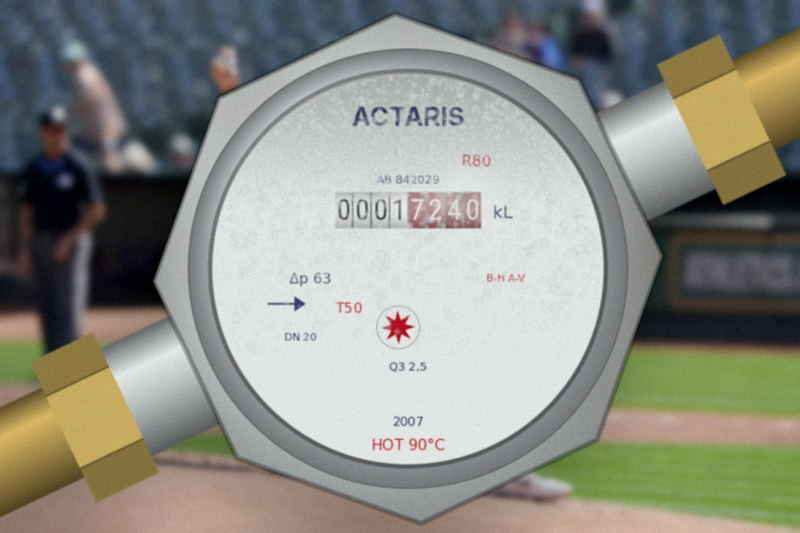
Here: 1.7240 (kL)
